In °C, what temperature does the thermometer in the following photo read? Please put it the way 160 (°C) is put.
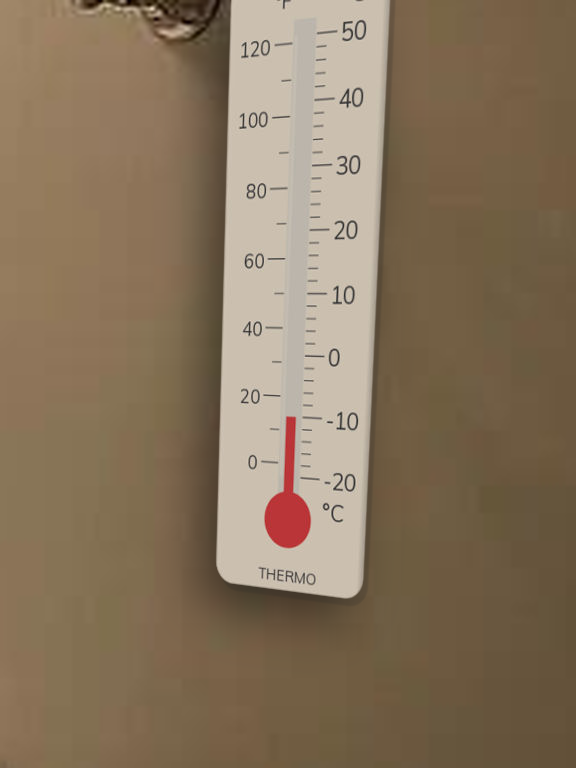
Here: -10 (°C)
